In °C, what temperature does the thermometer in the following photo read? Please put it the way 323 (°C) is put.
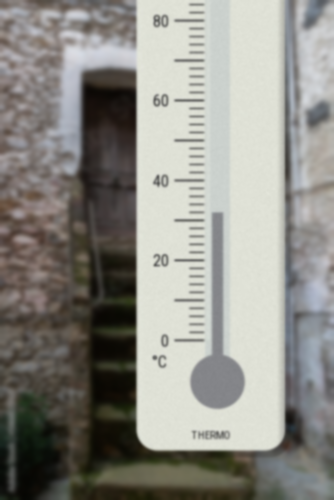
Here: 32 (°C)
